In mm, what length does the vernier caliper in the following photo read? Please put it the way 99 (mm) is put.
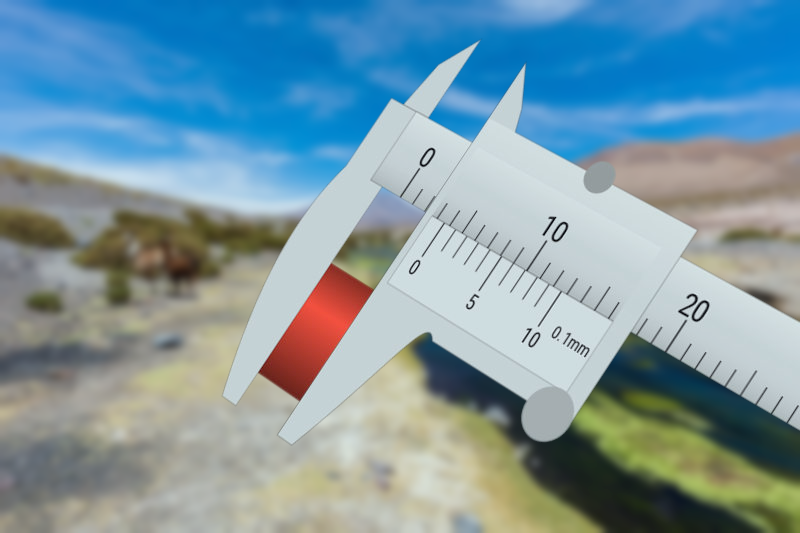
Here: 3.6 (mm)
